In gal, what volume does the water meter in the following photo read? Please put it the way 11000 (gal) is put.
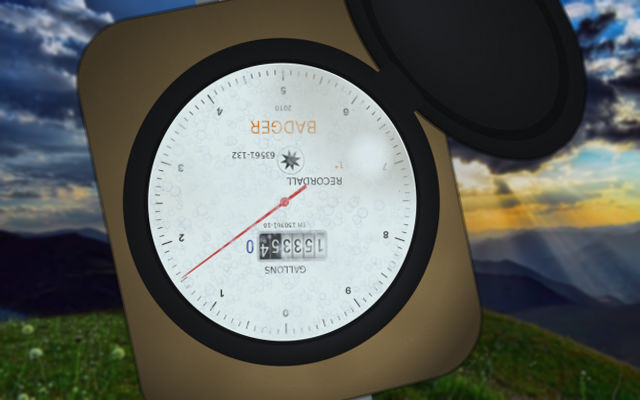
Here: 1533541.5 (gal)
